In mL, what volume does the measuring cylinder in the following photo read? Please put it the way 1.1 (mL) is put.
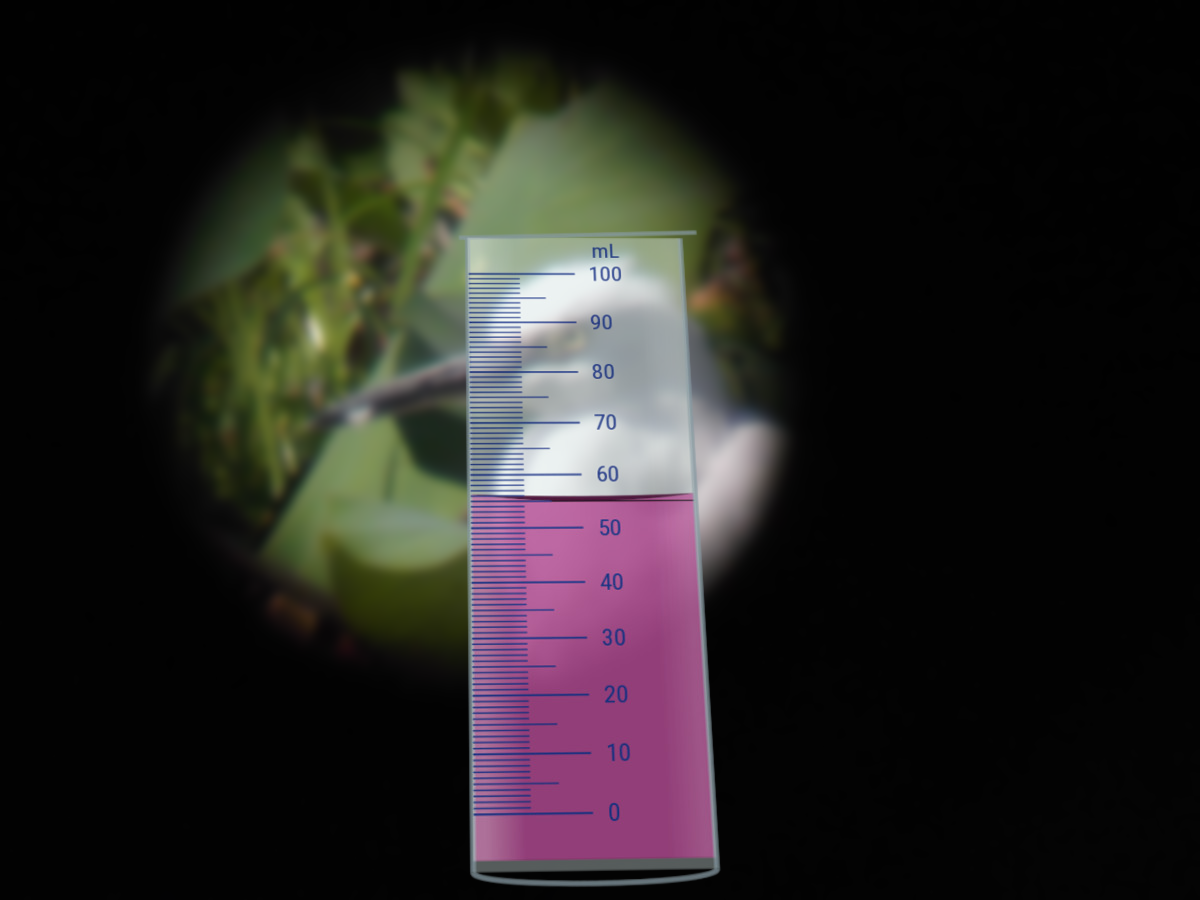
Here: 55 (mL)
